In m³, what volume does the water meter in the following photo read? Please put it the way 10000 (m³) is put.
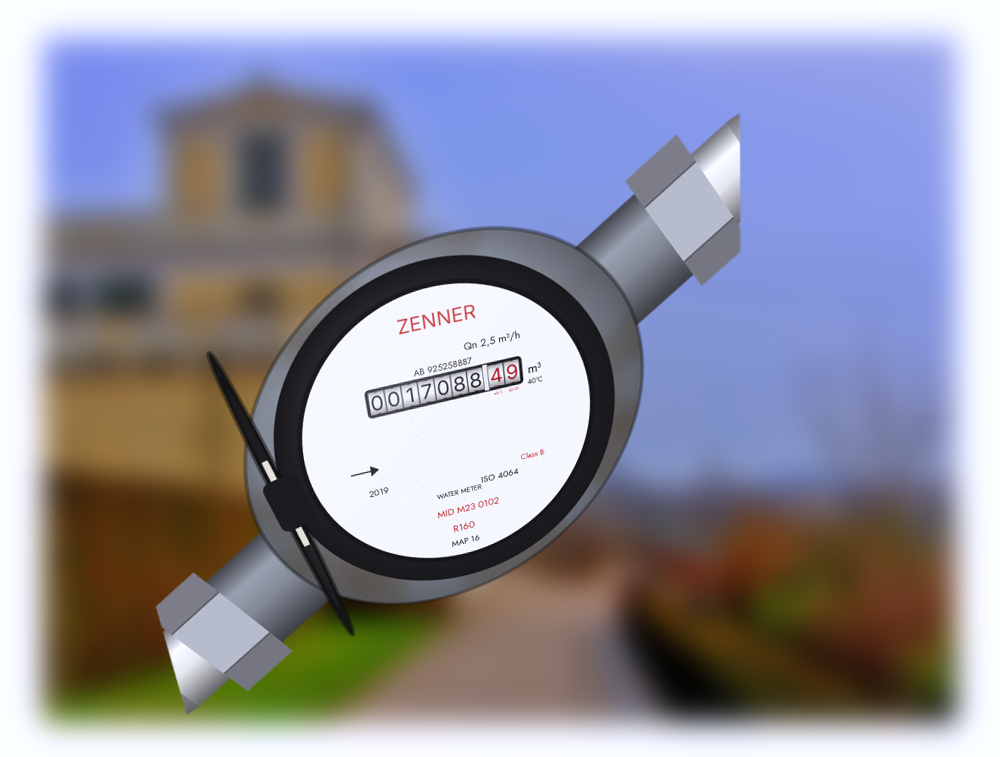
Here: 17088.49 (m³)
